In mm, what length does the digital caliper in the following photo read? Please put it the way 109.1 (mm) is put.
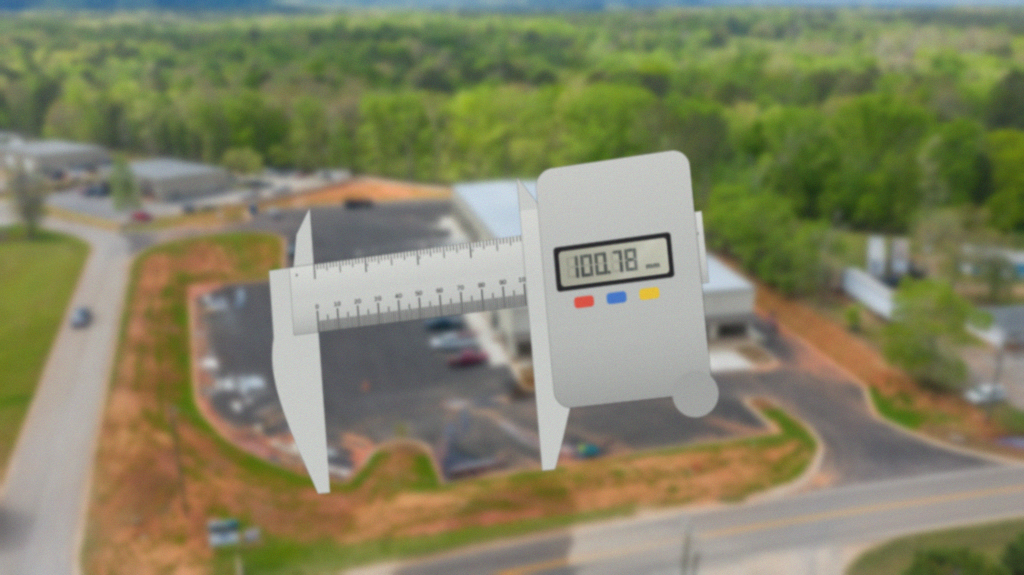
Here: 100.78 (mm)
